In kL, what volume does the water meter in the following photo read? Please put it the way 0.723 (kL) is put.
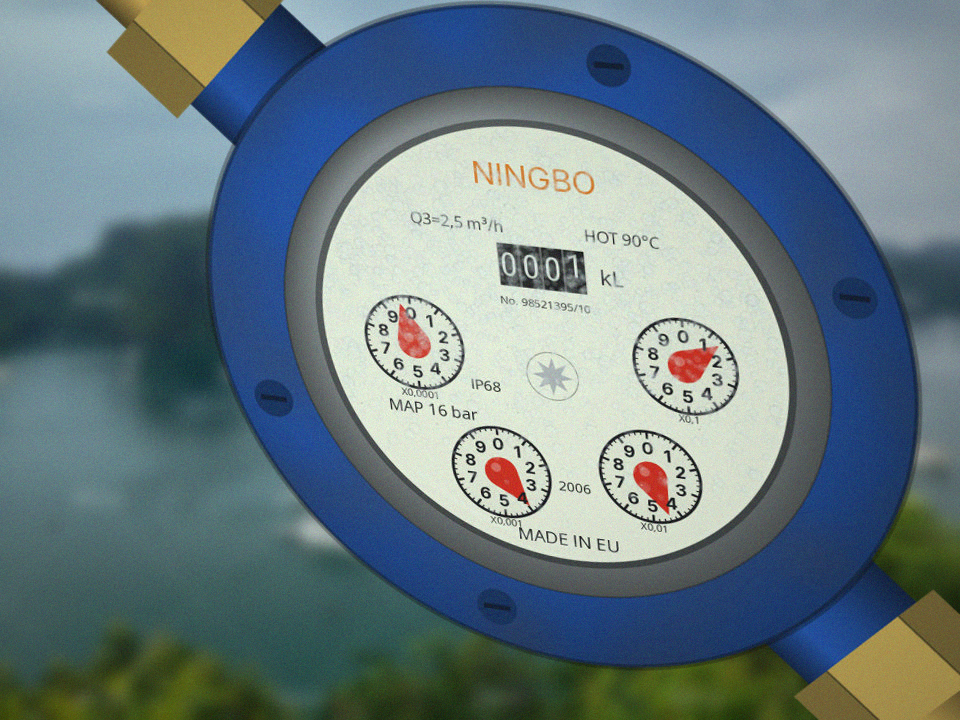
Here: 1.1439 (kL)
